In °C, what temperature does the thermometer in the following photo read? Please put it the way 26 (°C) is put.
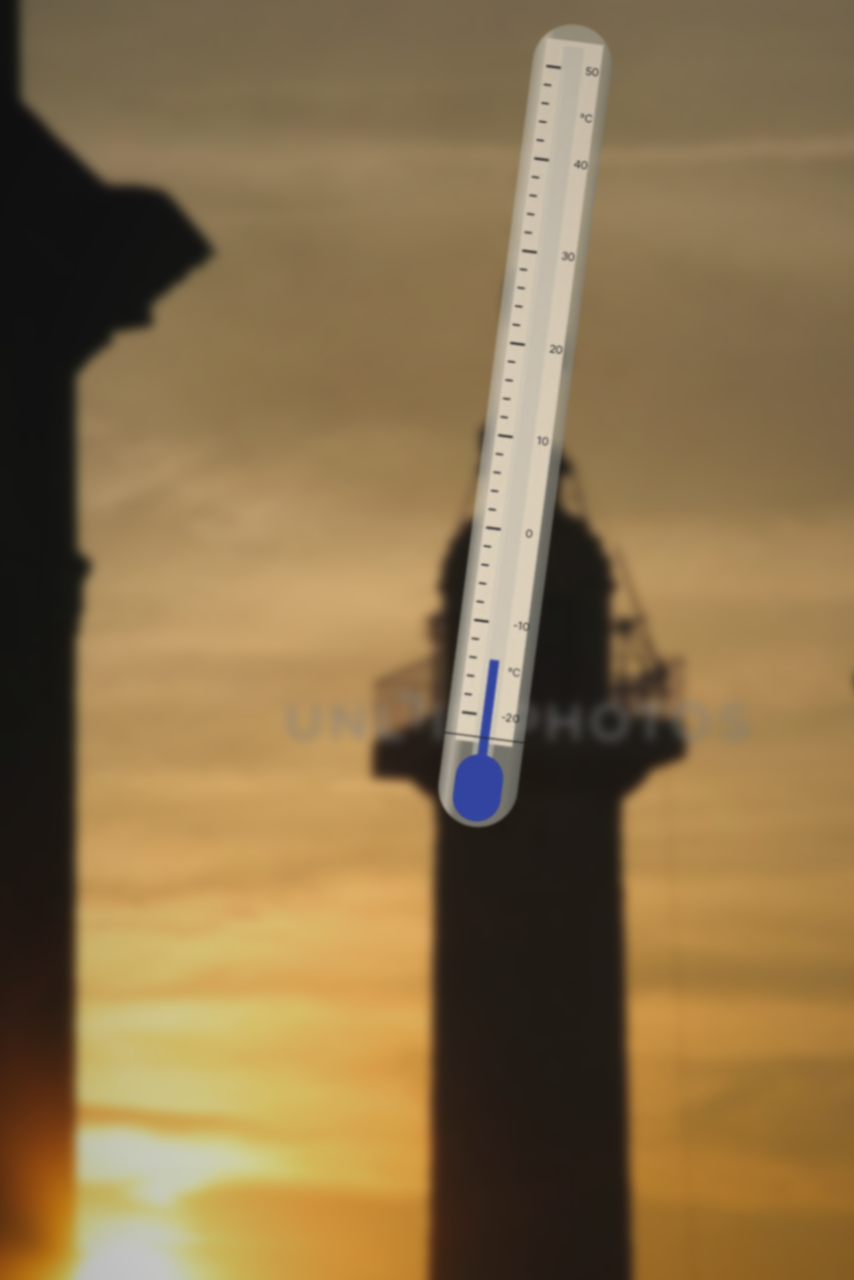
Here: -14 (°C)
